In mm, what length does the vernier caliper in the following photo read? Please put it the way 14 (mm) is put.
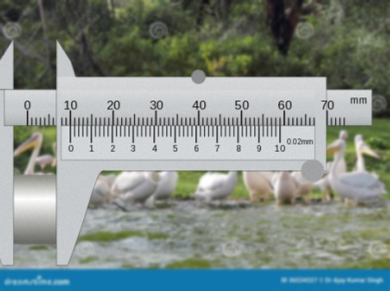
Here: 10.0 (mm)
